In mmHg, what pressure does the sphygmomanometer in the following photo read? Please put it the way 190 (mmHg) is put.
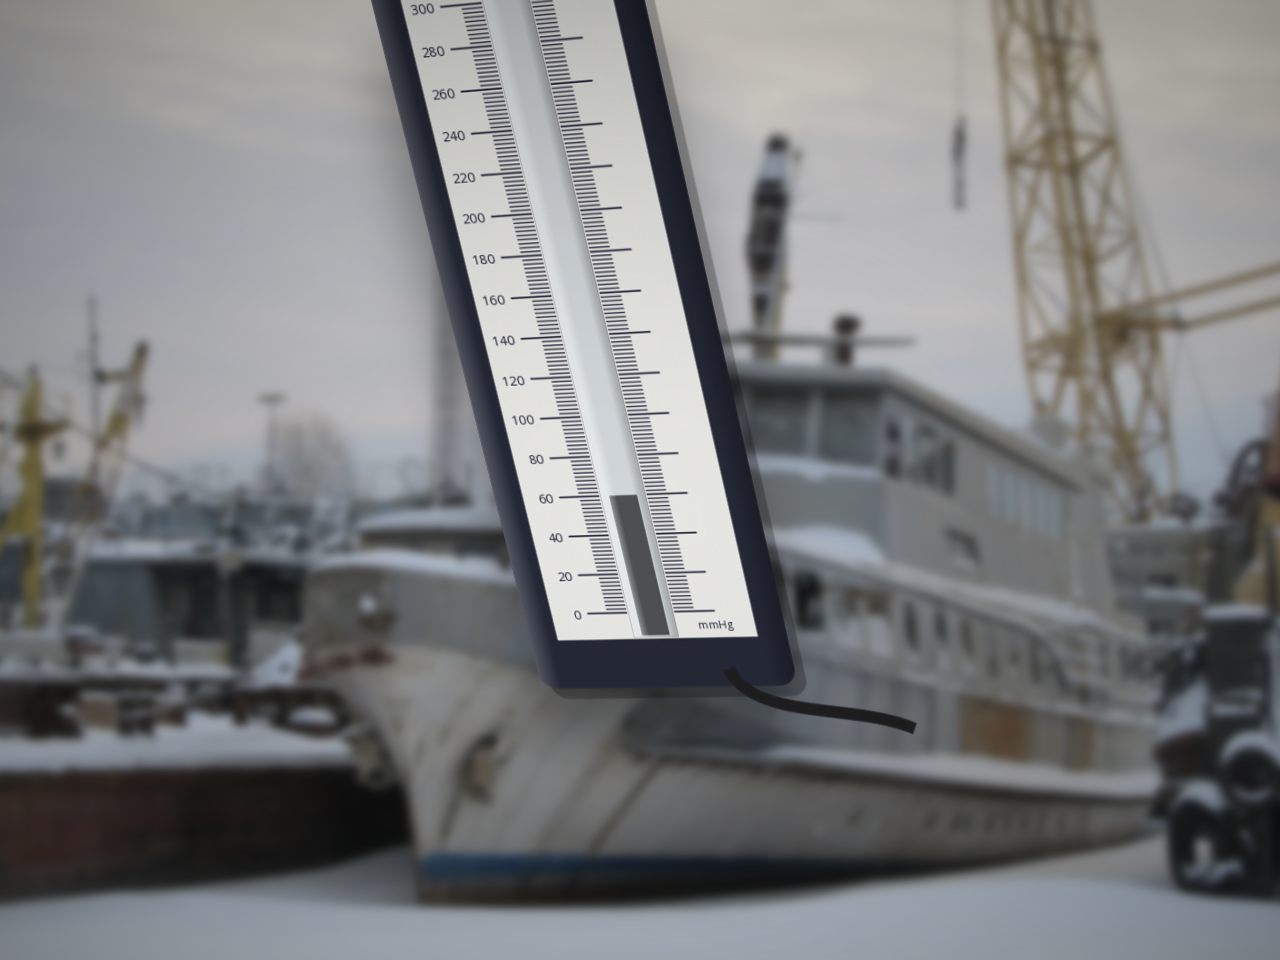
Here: 60 (mmHg)
